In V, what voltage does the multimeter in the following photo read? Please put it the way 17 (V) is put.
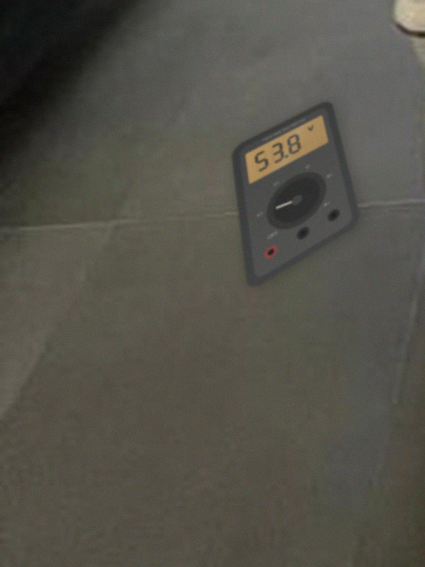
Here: 53.8 (V)
